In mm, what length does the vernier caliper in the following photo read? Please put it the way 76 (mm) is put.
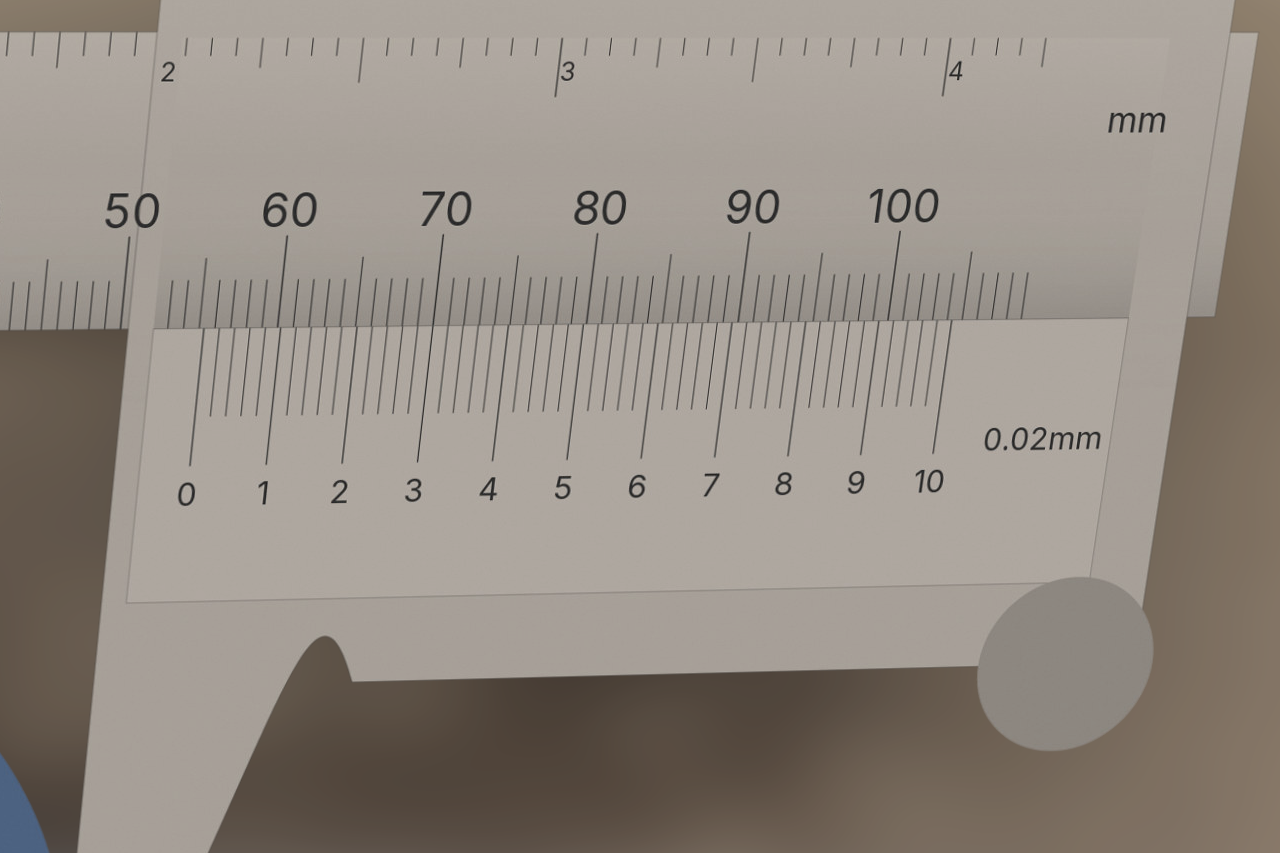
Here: 55.3 (mm)
